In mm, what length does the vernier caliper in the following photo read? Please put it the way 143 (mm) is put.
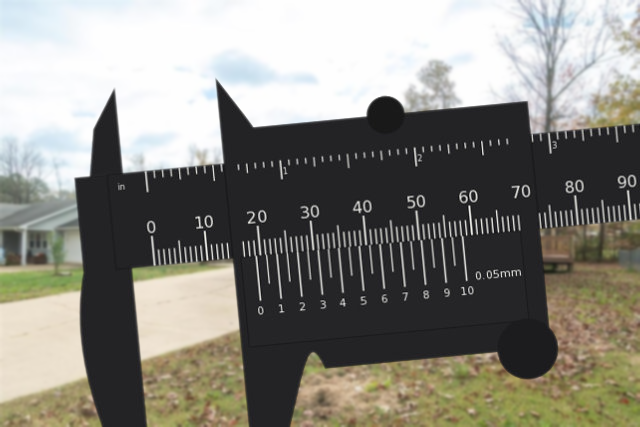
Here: 19.2 (mm)
